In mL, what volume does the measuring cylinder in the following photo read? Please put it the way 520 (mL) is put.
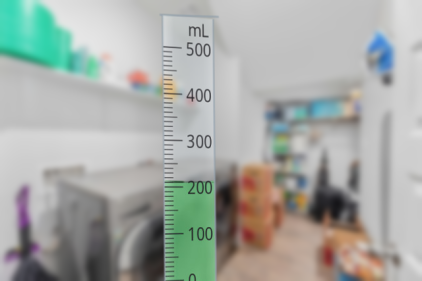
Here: 210 (mL)
